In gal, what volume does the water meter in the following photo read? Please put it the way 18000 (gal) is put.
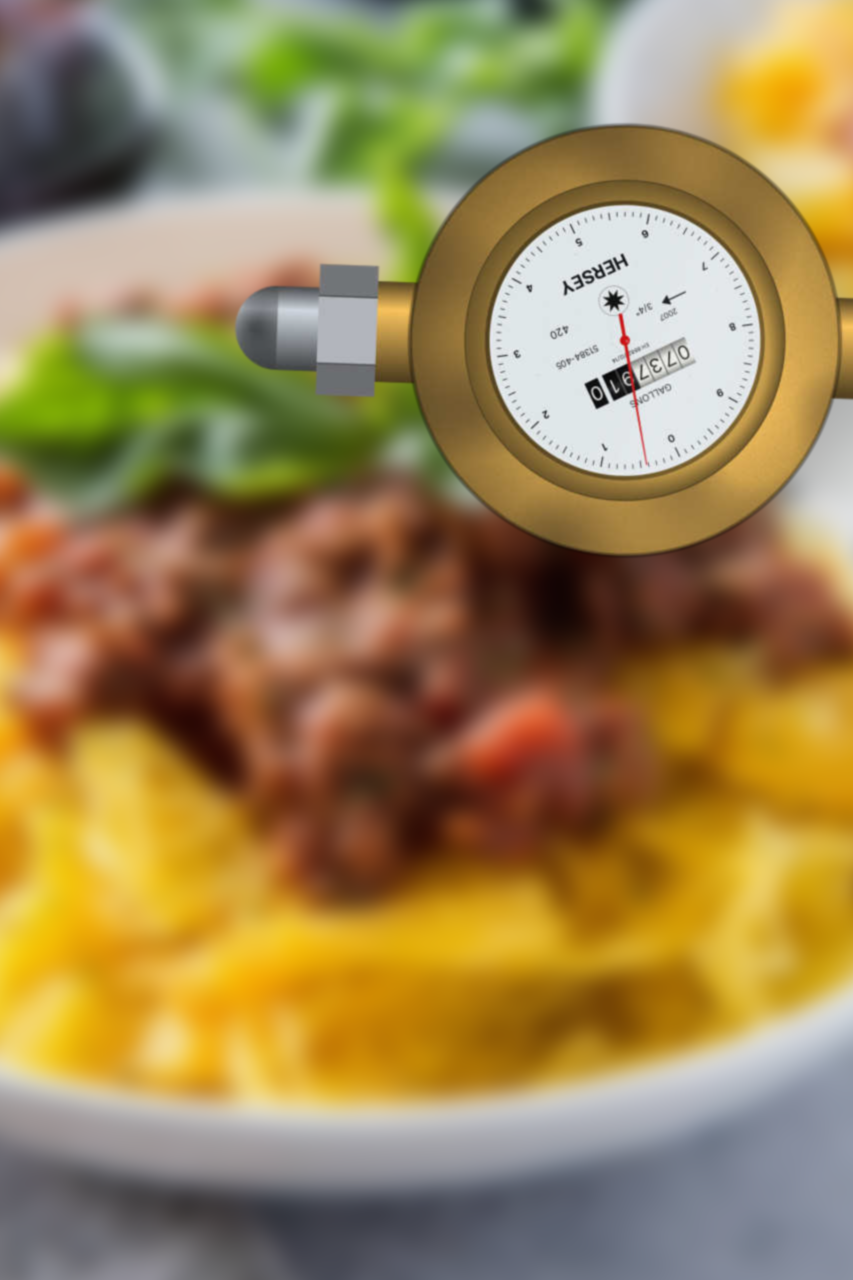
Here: 737910.4 (gal)
